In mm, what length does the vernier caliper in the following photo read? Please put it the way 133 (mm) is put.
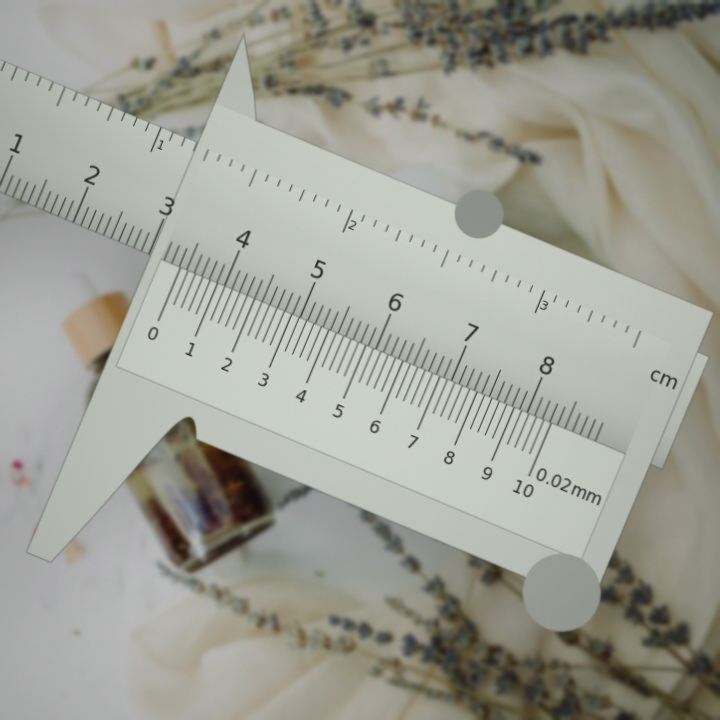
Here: 34.2 (mm)
